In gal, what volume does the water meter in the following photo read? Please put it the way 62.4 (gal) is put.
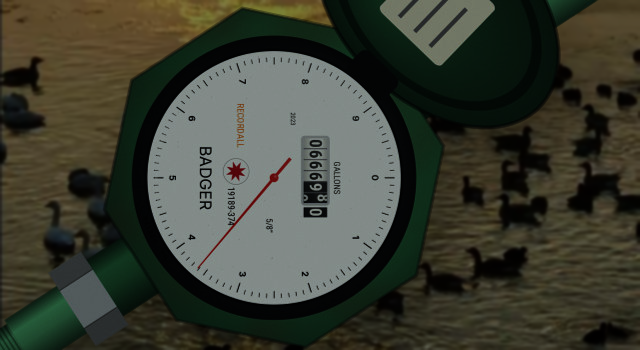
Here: 666983.6 (gal)
